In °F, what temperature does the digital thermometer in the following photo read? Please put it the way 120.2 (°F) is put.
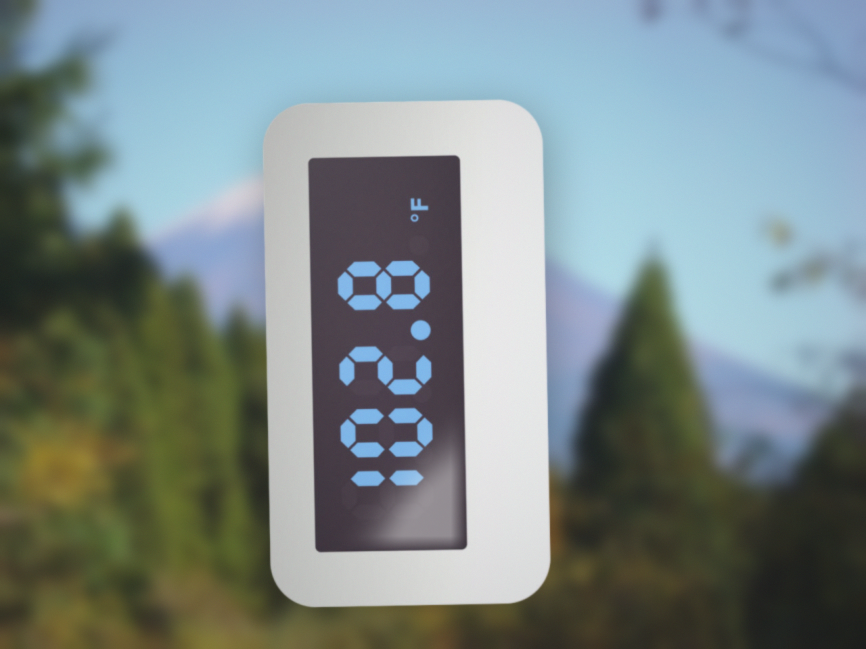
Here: 102.8 (°F)
